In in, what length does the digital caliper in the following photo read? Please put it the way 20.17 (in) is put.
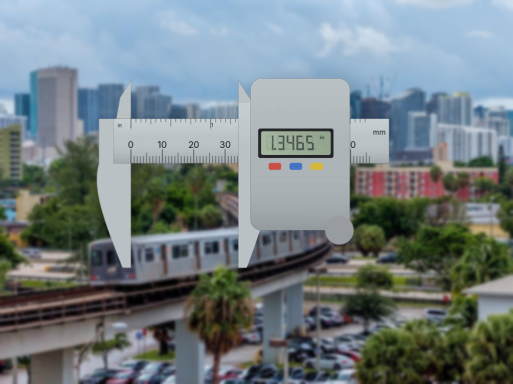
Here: 1.3465 (in)
